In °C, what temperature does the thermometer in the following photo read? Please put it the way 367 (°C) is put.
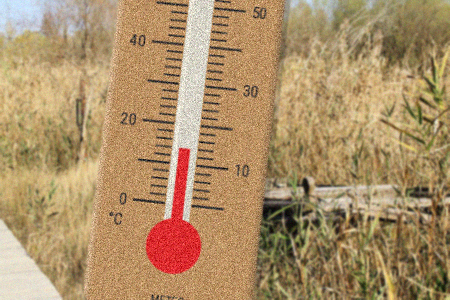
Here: 14 (°C)
